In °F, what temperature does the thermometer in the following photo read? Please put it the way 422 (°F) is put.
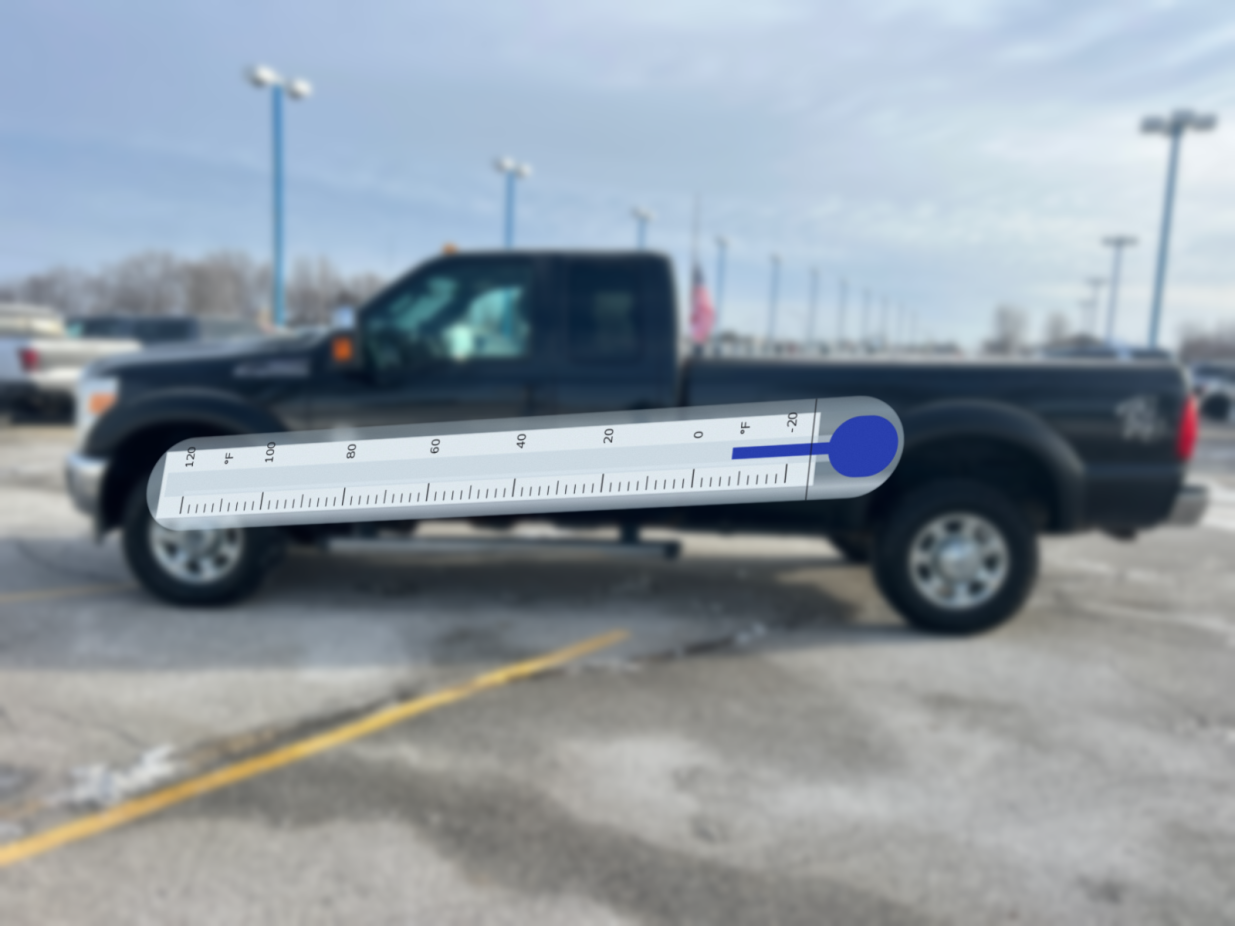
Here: -8 (°F)
